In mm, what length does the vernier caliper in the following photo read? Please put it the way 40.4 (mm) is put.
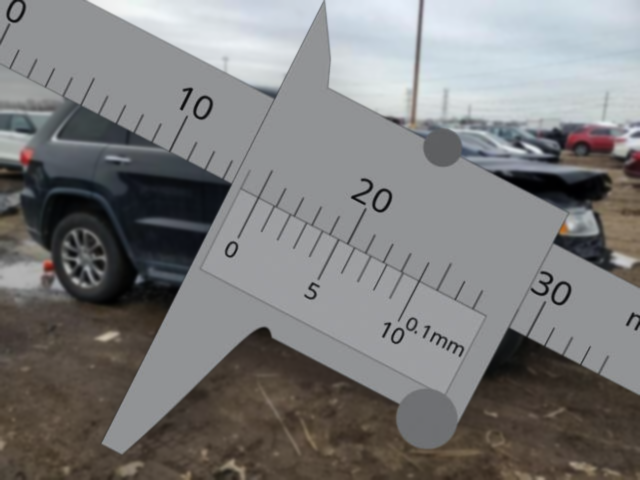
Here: 15.0 (mm)
